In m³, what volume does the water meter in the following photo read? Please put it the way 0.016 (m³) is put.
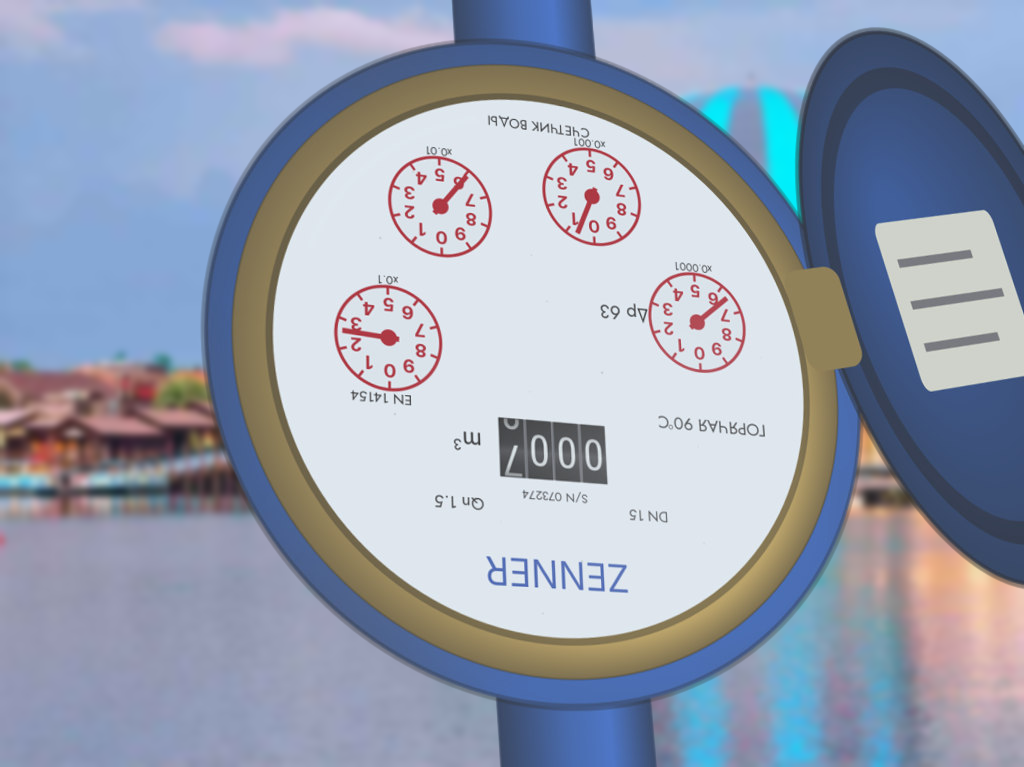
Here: 7.2606 (m³)
